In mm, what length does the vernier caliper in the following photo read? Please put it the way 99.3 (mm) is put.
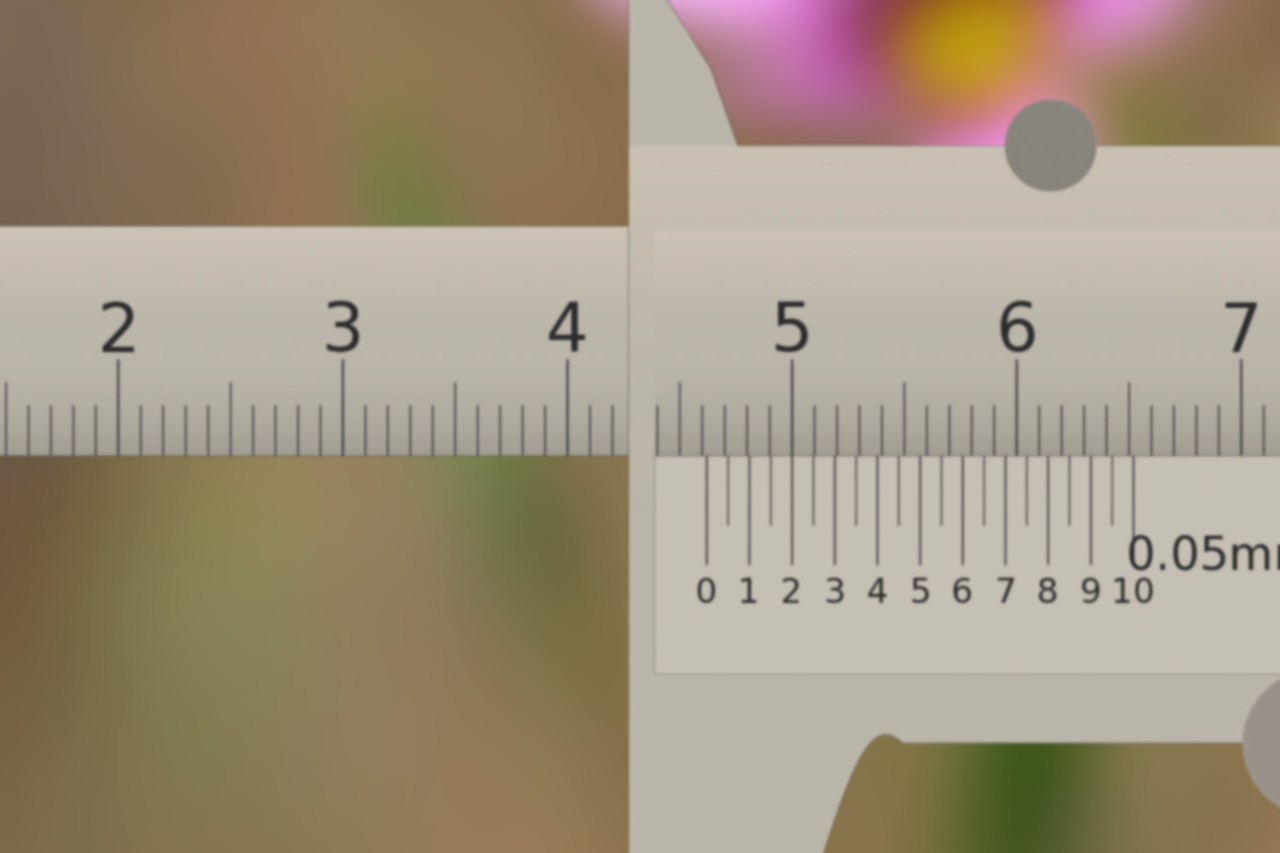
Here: 46.2 (mm)
